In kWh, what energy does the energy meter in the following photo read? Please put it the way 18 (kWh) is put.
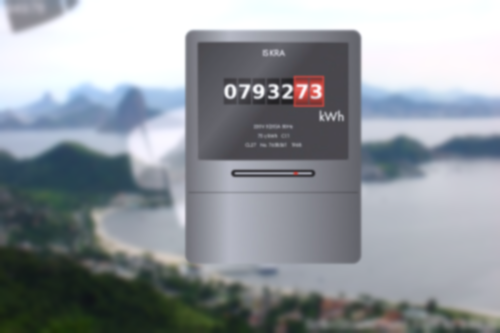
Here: 7932.73 (kWh)
